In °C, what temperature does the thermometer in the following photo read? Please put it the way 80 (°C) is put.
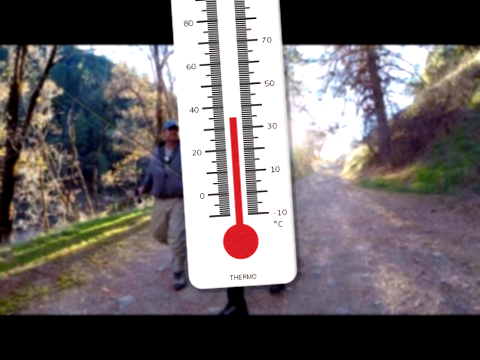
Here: 35 (°C)
